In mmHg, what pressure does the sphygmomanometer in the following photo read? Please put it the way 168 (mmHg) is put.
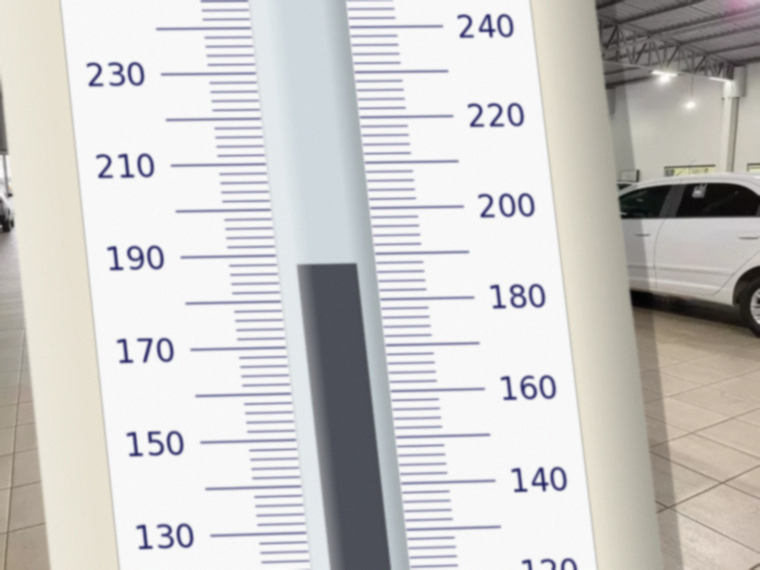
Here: 188 (mmHg)
